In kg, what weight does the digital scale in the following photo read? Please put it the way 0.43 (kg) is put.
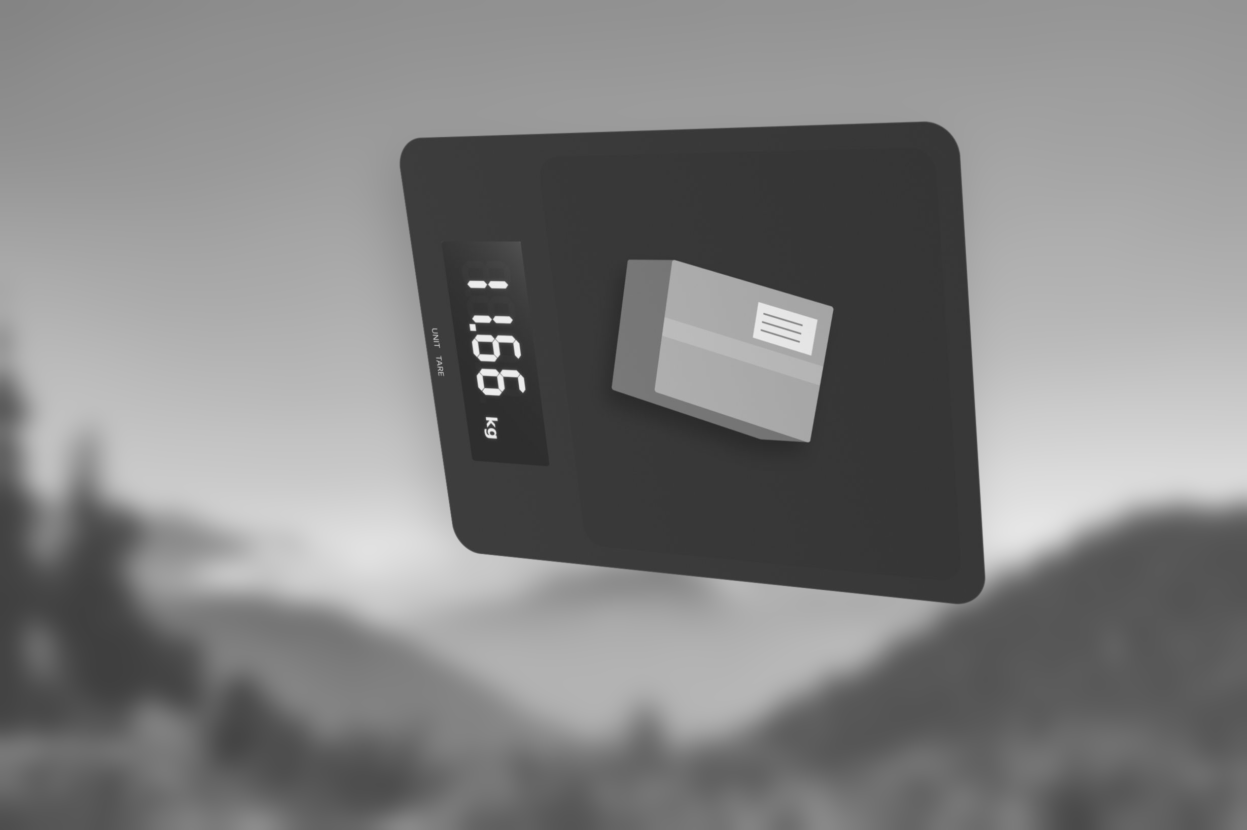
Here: 11.66 (kg)
